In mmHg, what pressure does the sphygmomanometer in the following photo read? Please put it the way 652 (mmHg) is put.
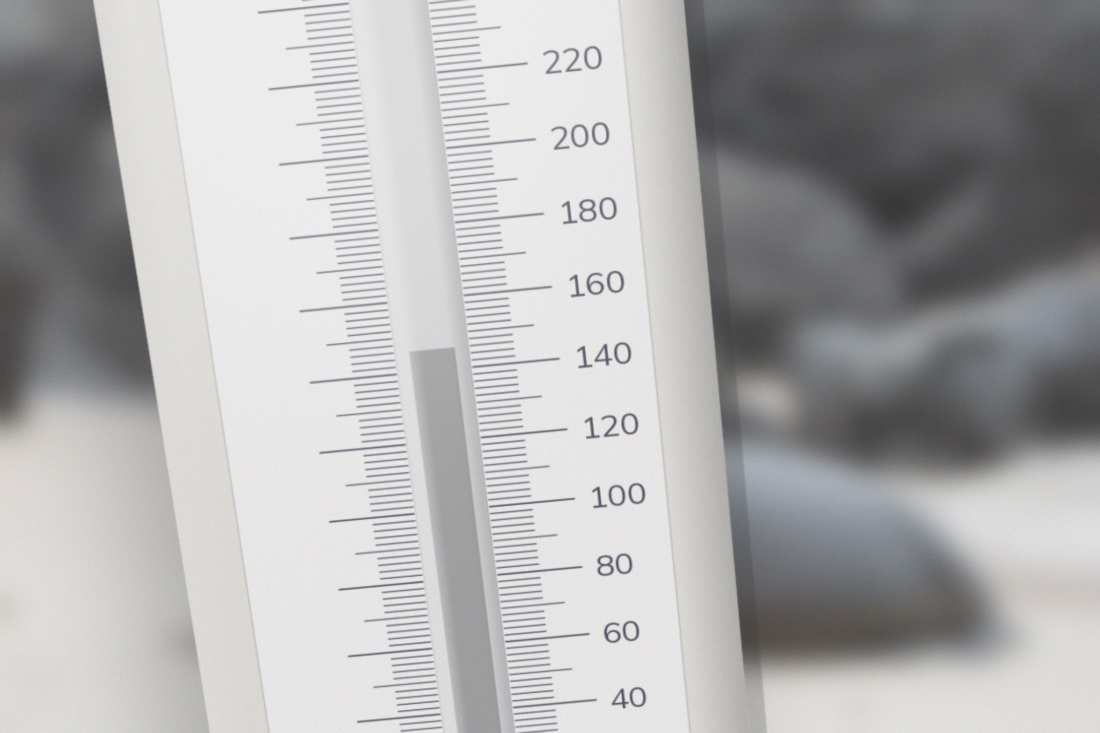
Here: 146 (mmHg)
